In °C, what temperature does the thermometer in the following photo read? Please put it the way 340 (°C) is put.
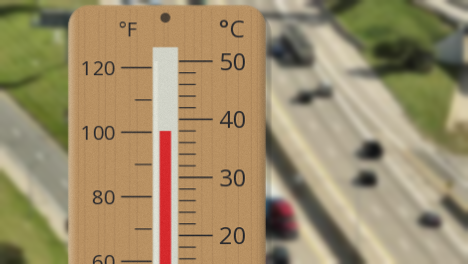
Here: 38 (°C)
